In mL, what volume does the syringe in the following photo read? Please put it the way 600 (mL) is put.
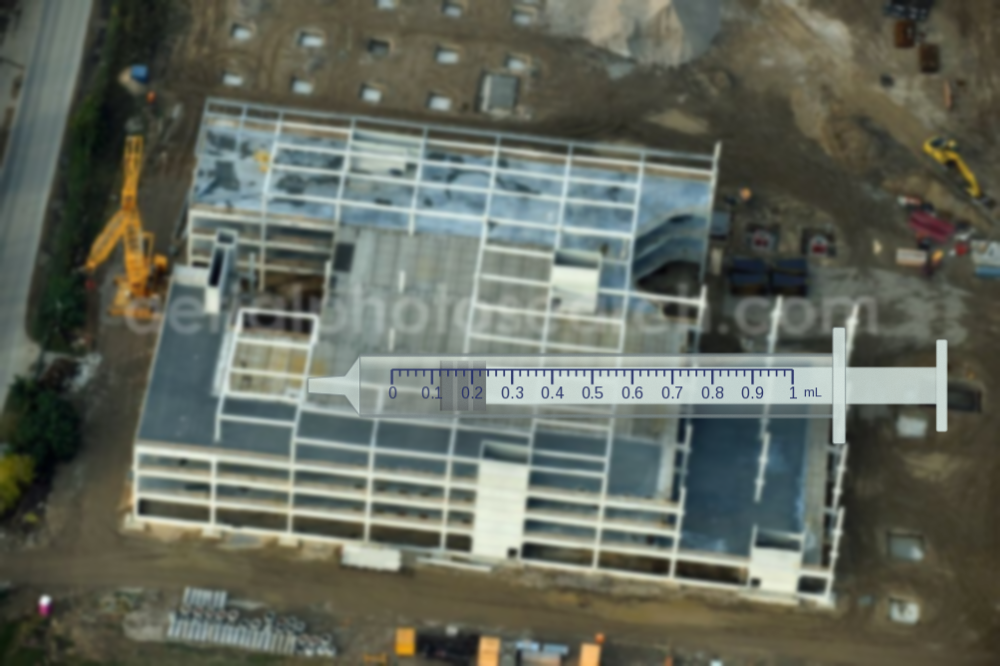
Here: 0.12 (mL)
